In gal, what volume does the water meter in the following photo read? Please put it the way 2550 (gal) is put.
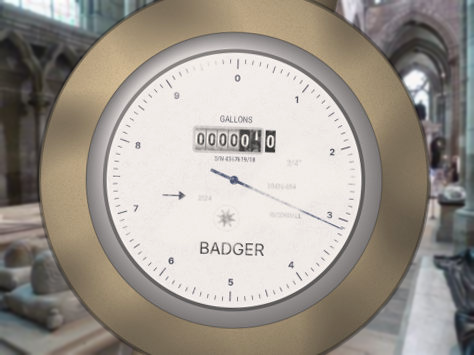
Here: 13.1 (gal)
